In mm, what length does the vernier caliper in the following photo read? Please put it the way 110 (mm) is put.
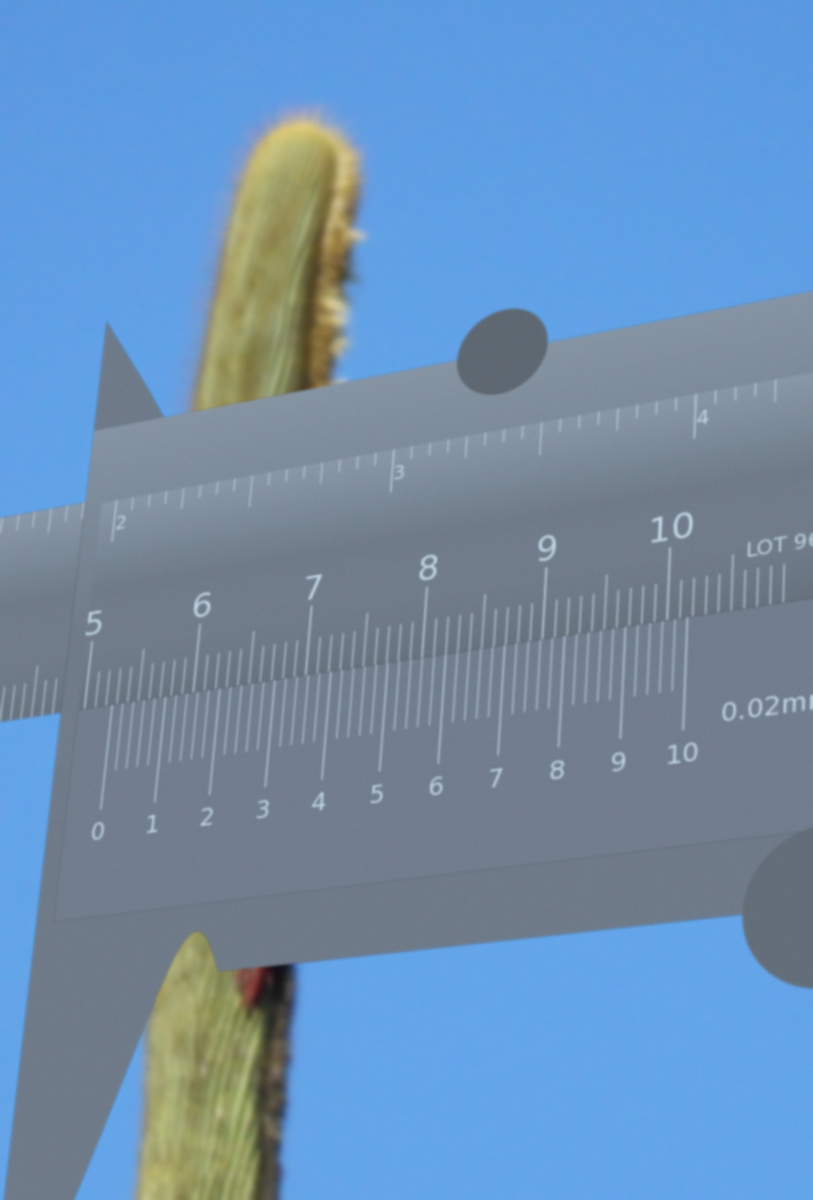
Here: 52.6 (mm)
